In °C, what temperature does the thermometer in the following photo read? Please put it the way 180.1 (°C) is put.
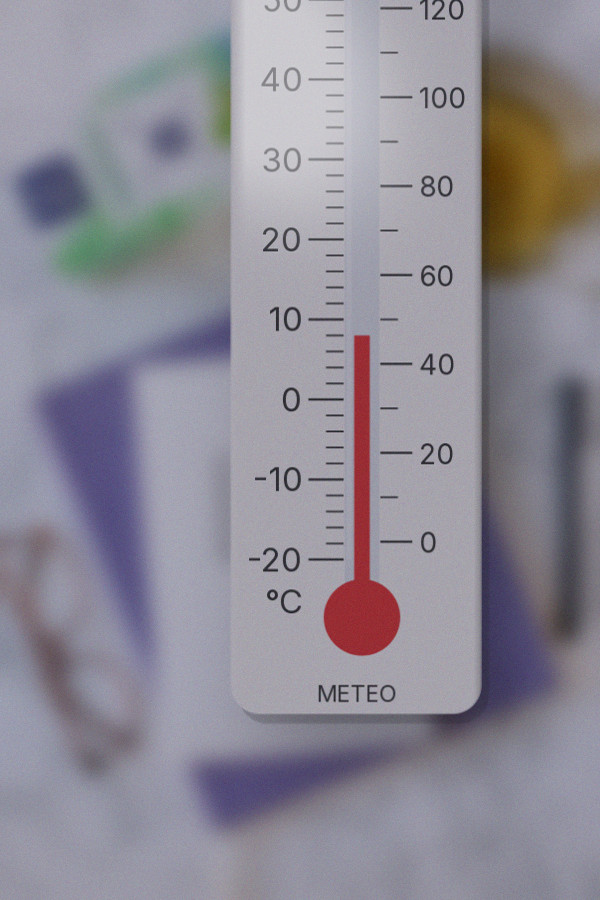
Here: 8 (°C)
